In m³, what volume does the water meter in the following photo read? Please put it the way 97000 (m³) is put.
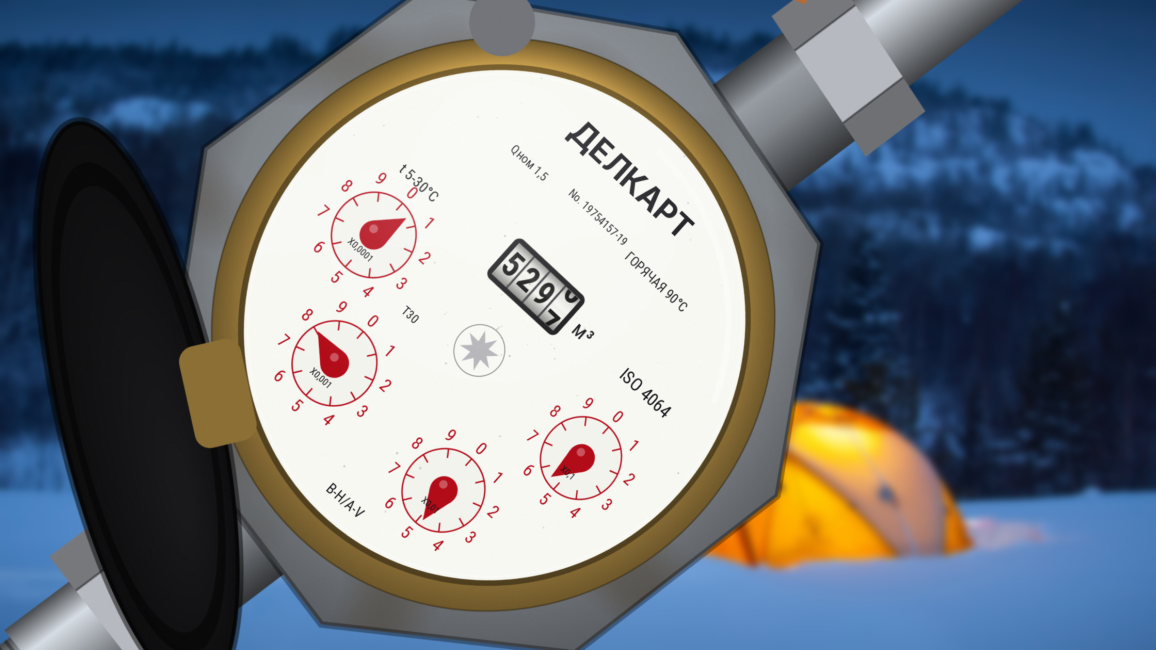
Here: 5296.5480 (m³)
